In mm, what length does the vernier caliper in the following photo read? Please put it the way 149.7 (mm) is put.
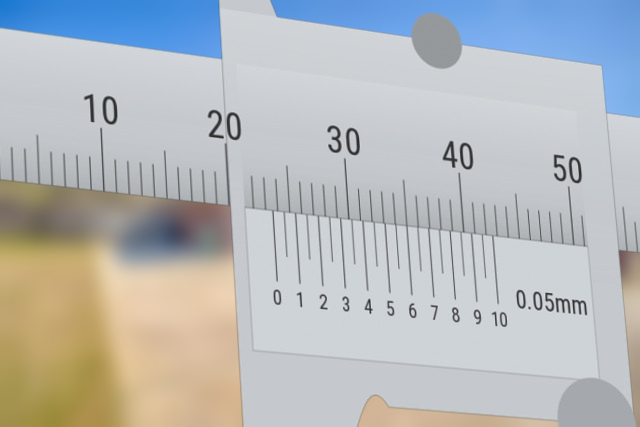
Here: 23.6 (mm)
